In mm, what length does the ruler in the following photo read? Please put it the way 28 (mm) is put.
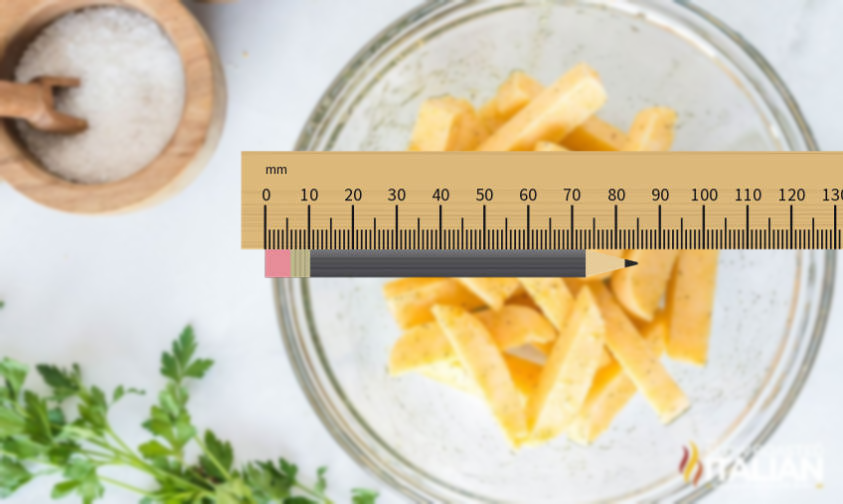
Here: 85 (mm)
